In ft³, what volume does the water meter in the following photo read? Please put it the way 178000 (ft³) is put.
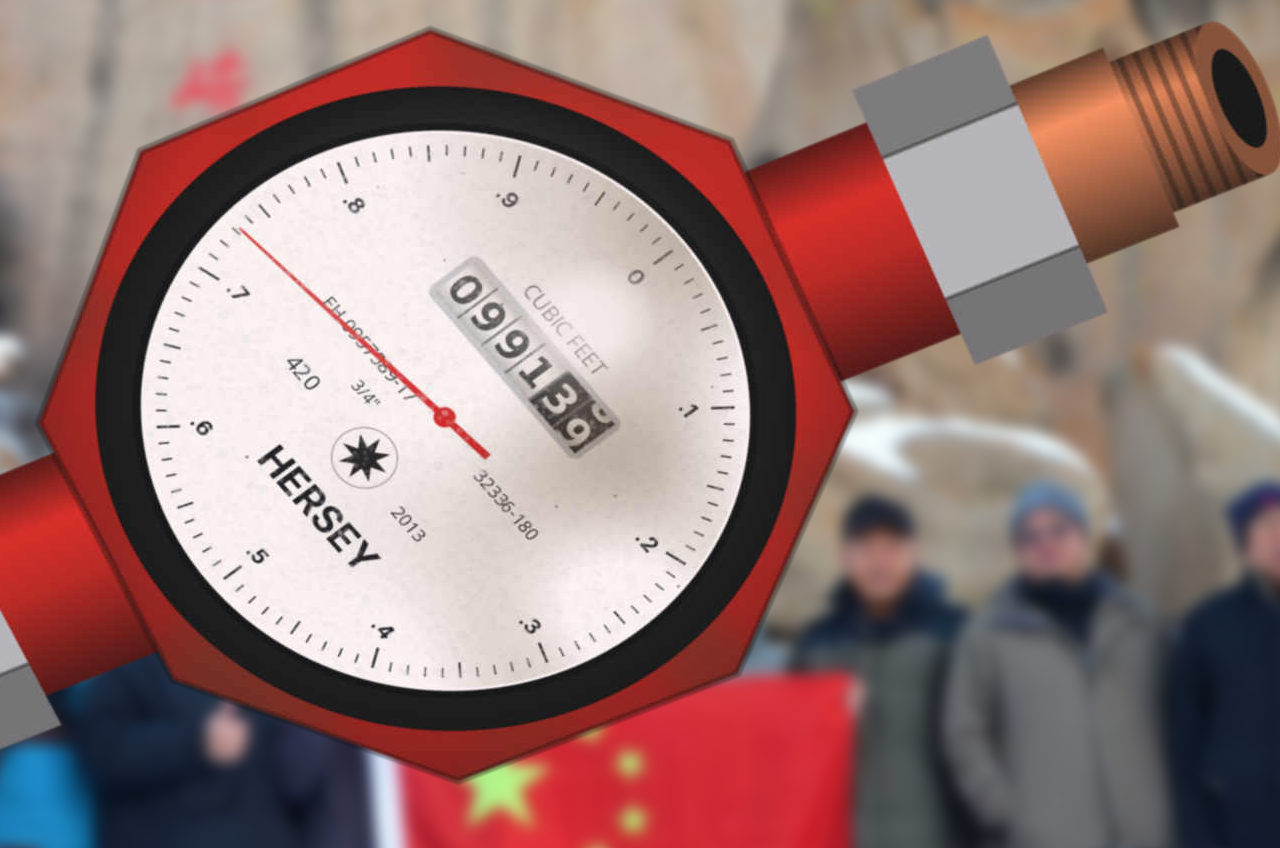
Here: 99138.73 (ft³)
